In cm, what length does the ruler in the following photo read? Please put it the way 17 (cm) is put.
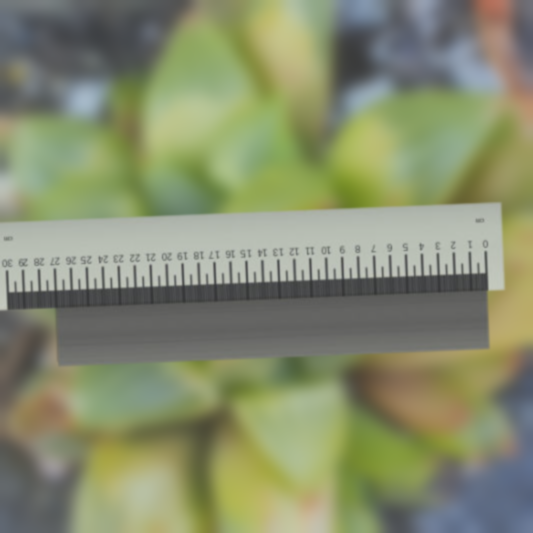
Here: 27 (cm)
